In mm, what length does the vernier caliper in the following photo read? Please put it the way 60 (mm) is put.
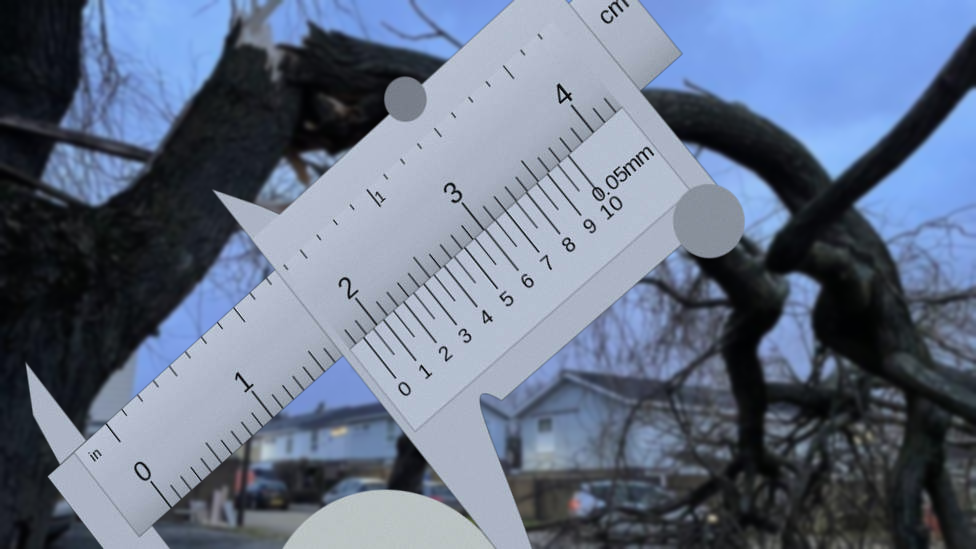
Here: 18.7 (mm)
